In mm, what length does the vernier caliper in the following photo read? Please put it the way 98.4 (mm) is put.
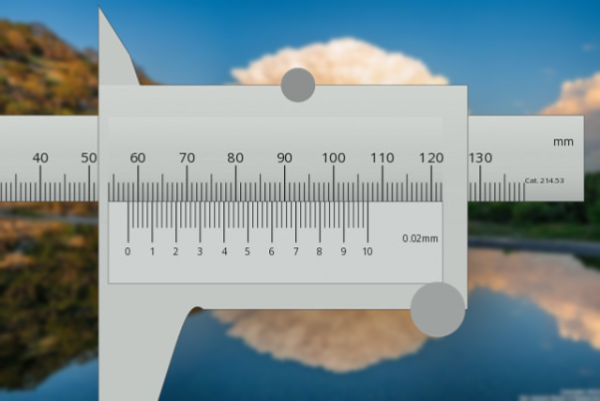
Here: 58.0 (mm)
